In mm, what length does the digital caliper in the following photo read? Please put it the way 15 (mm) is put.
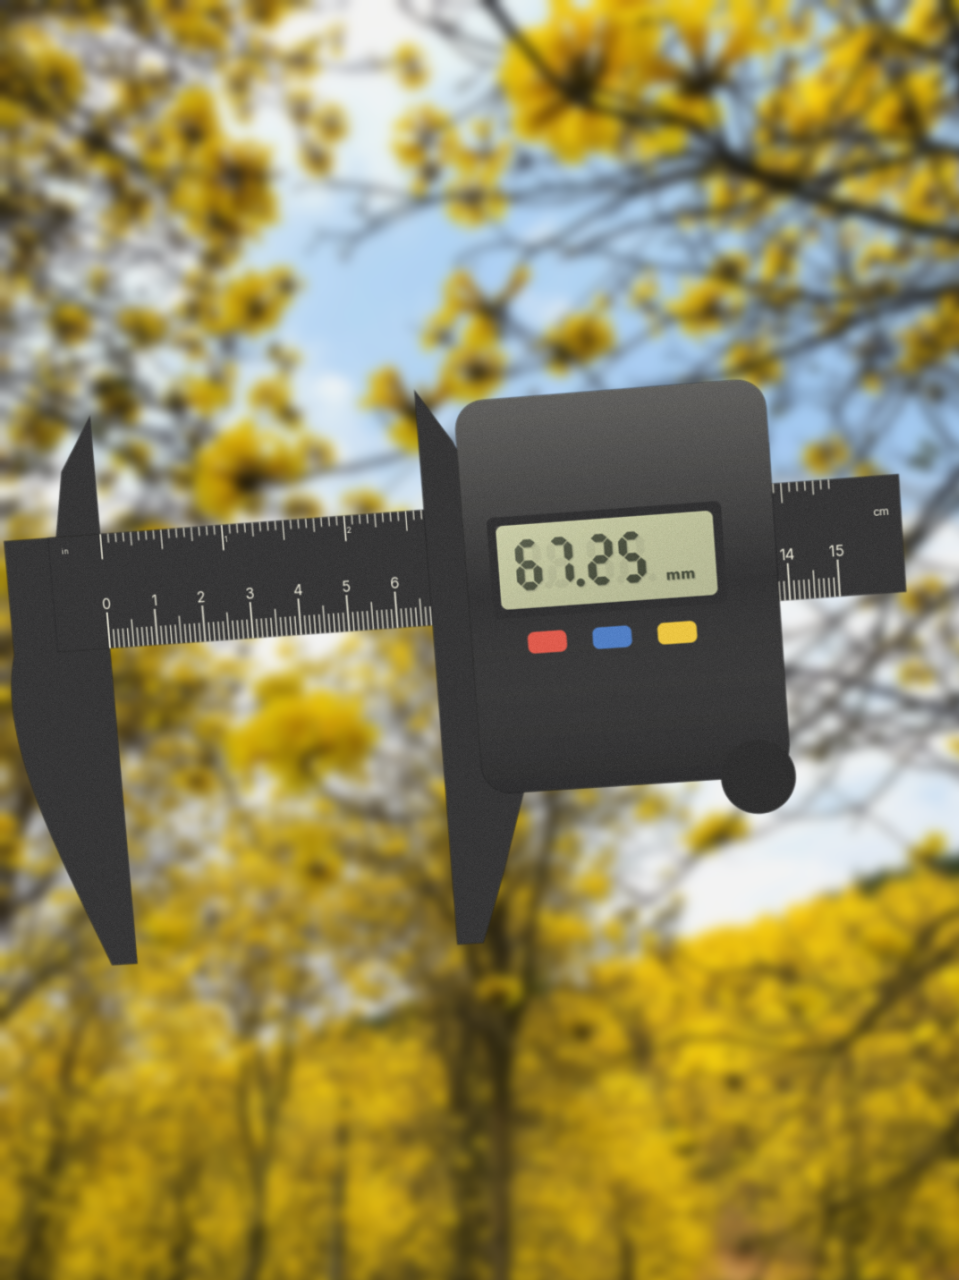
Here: 67.25 (mm)
